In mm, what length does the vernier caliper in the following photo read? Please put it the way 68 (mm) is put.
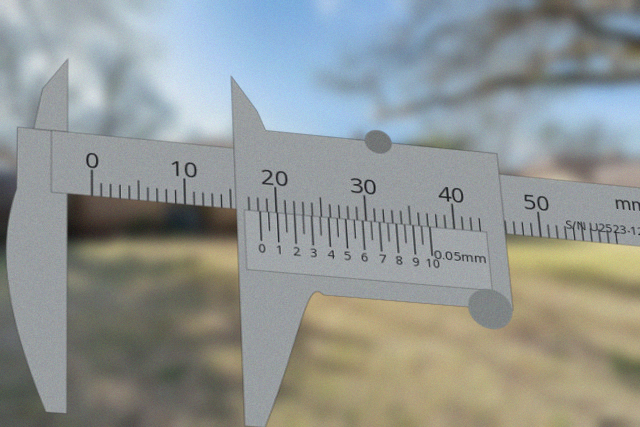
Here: 18.2 (mm)
